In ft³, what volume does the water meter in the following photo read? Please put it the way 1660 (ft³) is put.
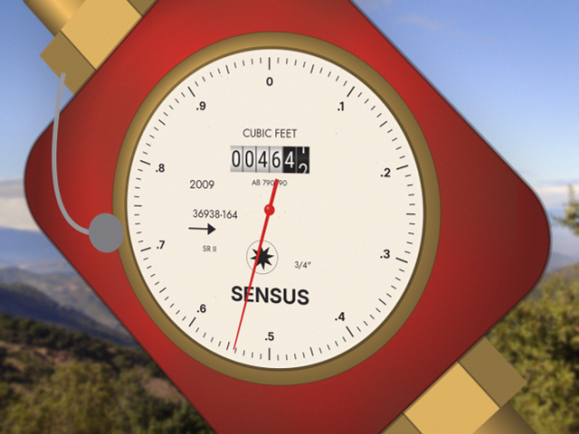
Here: 4641.54 (ft³)
